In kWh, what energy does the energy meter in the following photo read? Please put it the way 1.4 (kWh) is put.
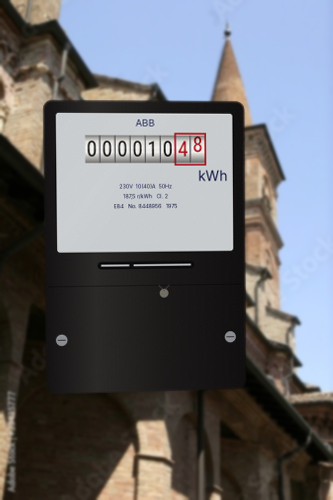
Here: 10.48 (kWh)
